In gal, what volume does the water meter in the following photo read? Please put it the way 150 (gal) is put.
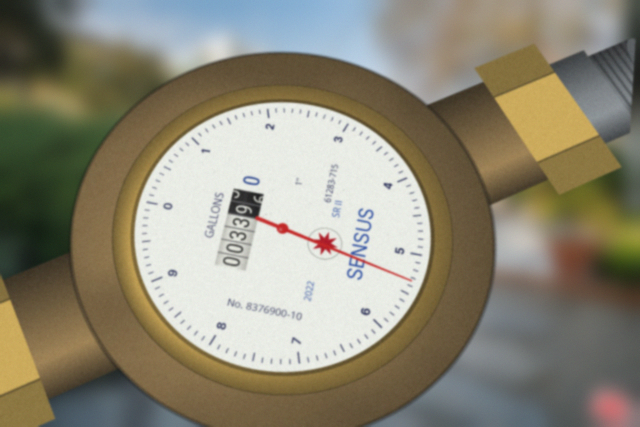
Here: 33955.3 (gal)
